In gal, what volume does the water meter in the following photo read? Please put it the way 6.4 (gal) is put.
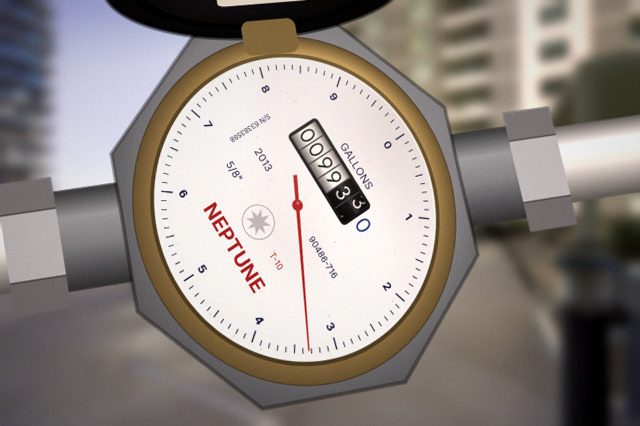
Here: 99333.3 (gal)
